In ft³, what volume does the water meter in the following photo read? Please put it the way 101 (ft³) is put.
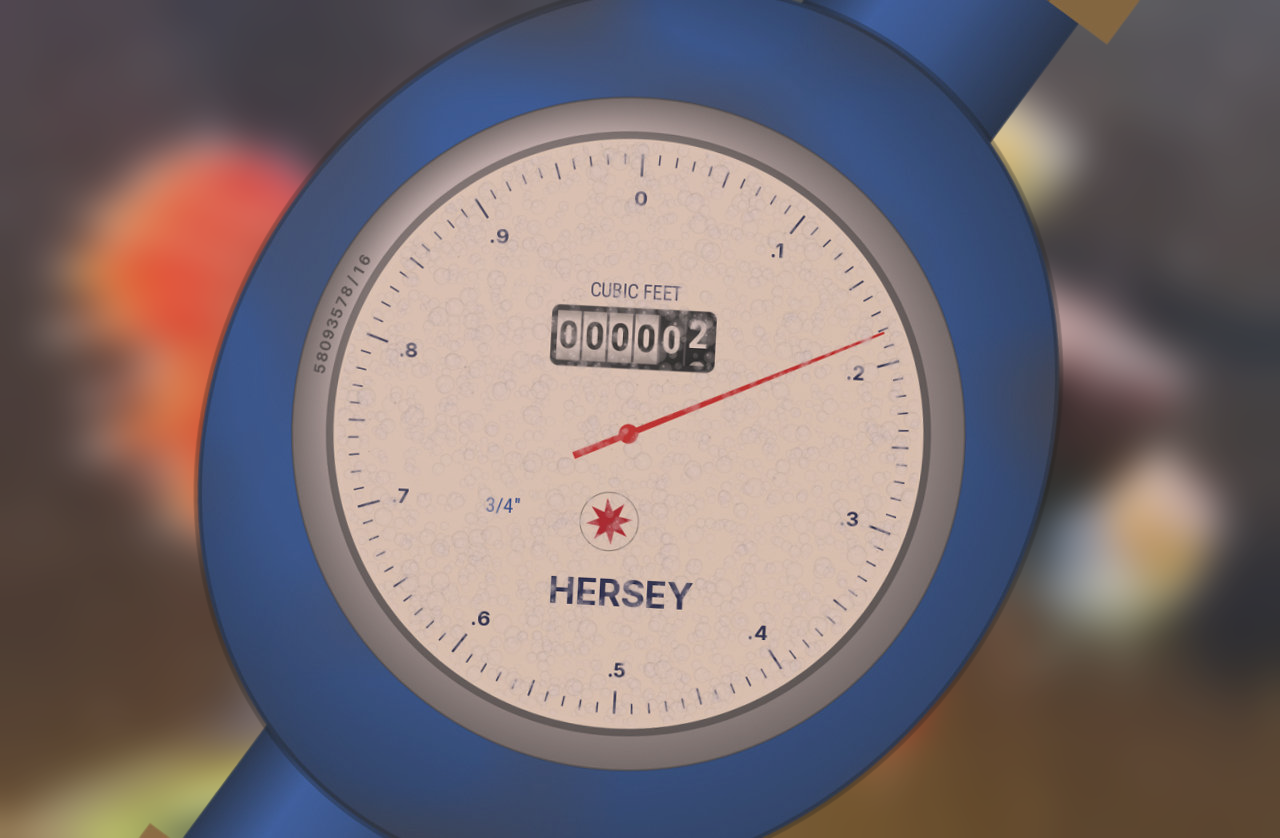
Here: 2.18 (ft³)
